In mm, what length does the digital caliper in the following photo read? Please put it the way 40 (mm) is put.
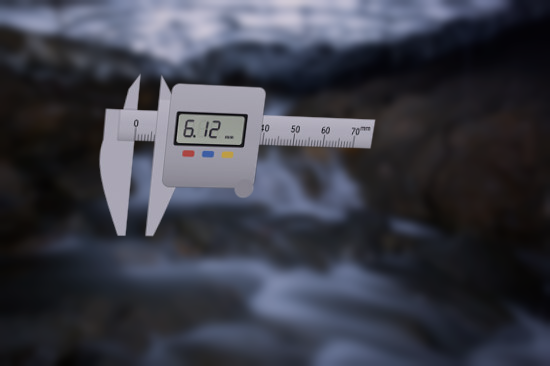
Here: 6.12 (mm)
